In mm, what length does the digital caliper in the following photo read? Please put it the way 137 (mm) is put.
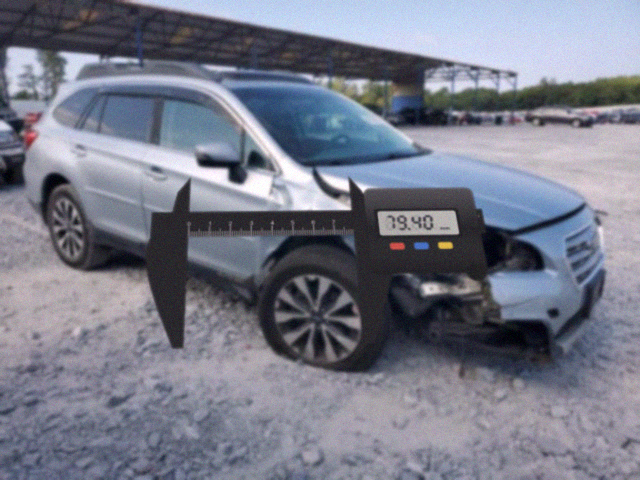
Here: 79.40 (mm)
